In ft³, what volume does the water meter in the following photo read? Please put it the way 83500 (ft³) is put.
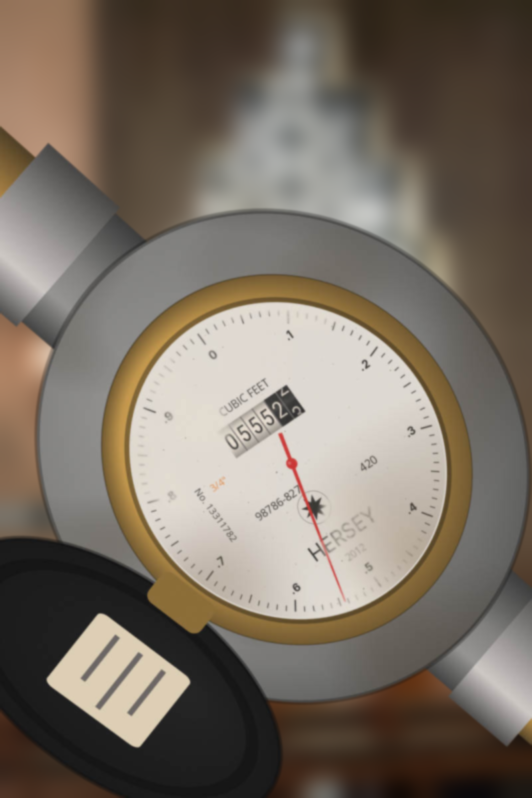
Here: 55522.54 (ft³)
